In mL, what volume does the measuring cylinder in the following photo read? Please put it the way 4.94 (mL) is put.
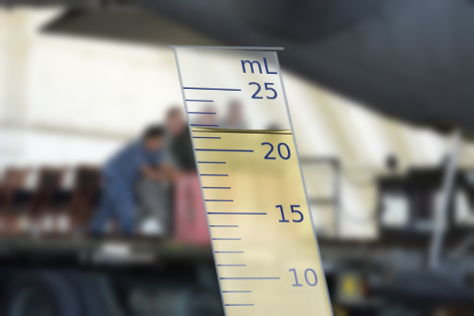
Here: 21.5 (mL)
